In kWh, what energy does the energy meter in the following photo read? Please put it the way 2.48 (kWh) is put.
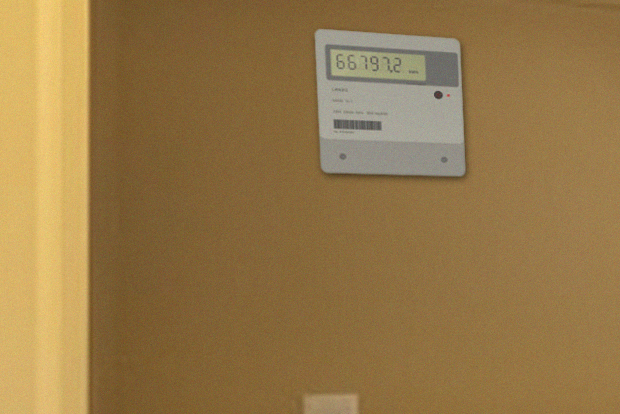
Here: 66797.2 (kWh)
